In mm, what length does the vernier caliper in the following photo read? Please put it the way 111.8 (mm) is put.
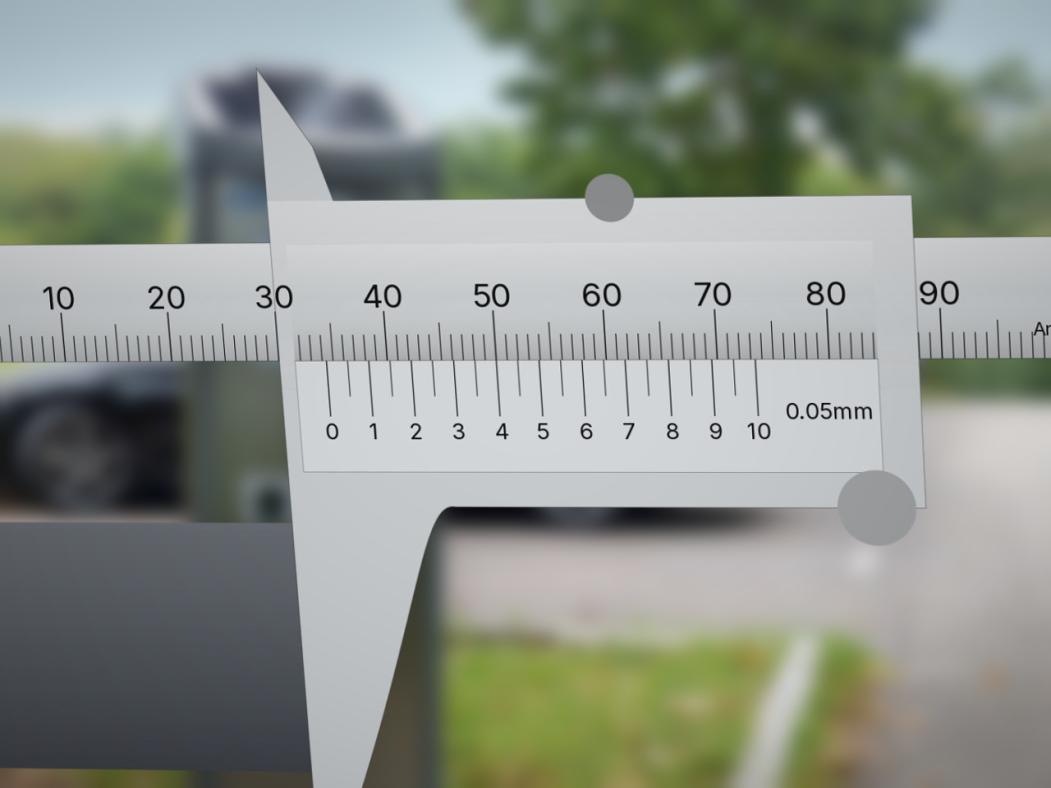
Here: 34.4 (mm)
